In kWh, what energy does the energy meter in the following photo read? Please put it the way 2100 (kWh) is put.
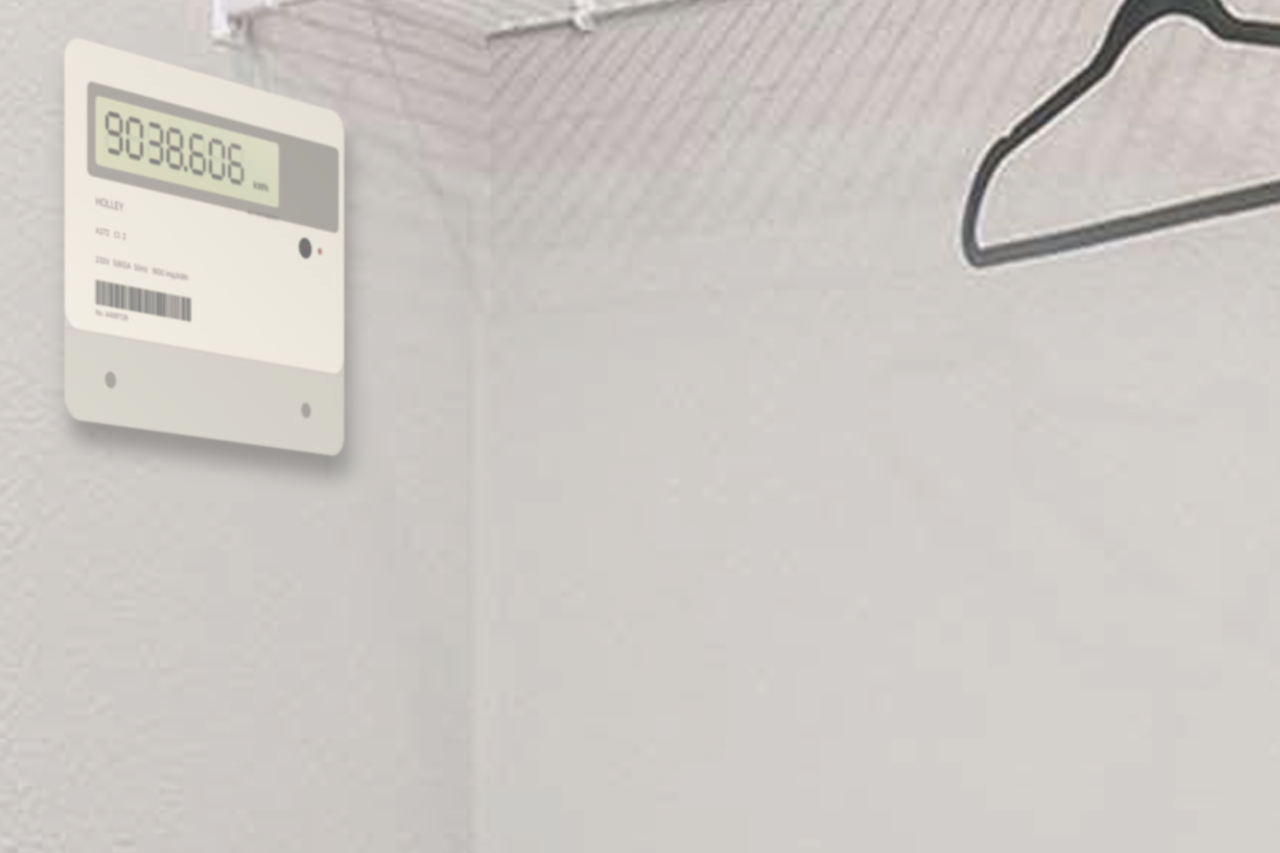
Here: 9038.606 (kWh)
